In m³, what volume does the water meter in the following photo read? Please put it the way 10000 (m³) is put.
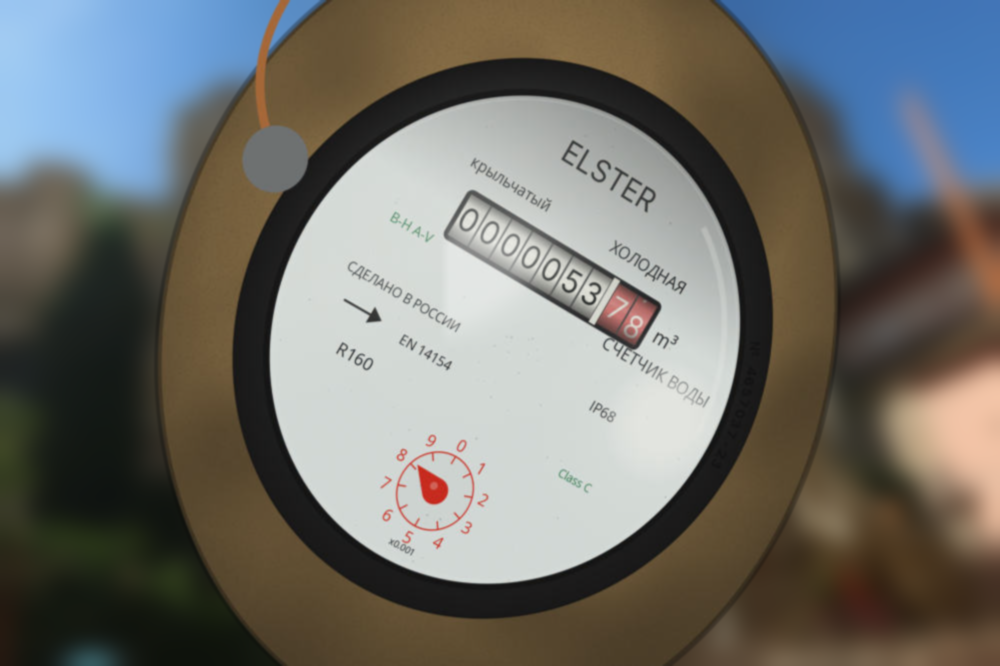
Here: 53.778 (m³)
